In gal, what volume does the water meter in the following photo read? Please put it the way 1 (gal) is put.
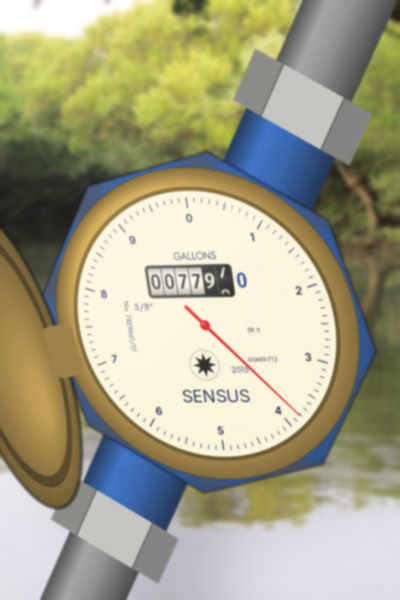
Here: 77973.8 (gal)
